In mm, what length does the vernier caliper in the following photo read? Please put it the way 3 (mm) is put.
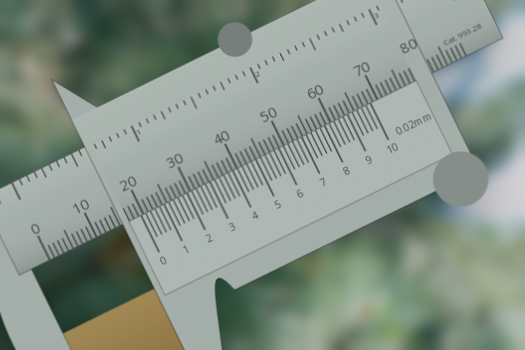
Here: 19.5 (mm)
